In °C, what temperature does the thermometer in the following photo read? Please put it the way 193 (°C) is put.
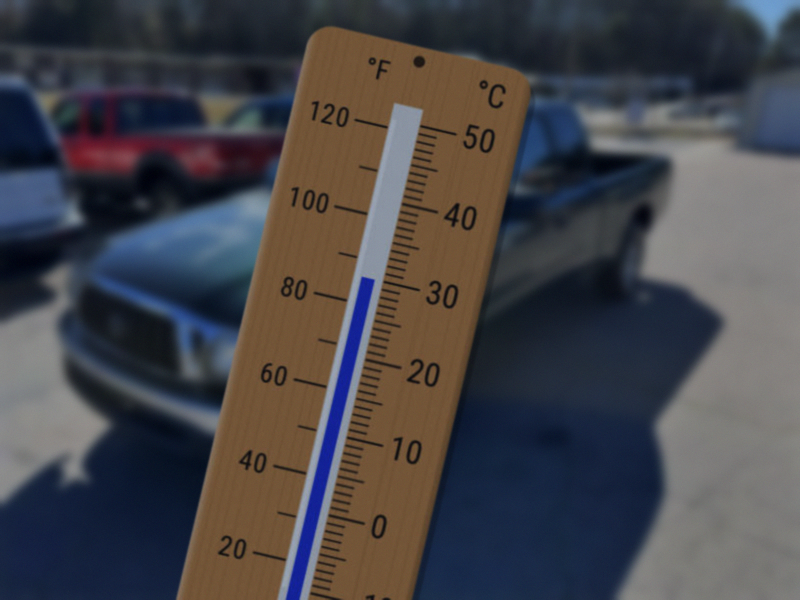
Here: 30 (°C)
